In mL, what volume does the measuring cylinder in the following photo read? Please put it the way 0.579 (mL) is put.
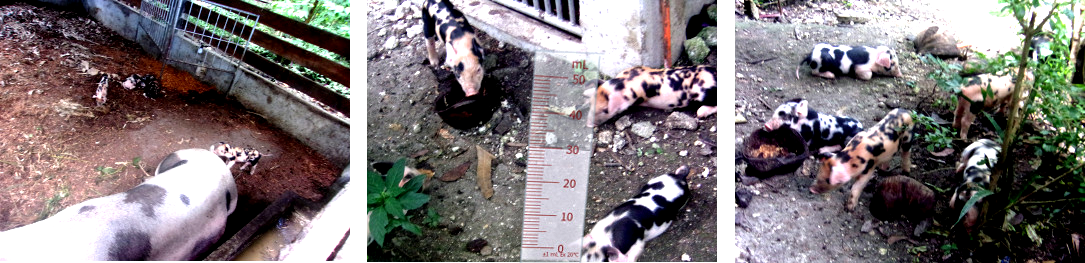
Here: 30 (mL)
